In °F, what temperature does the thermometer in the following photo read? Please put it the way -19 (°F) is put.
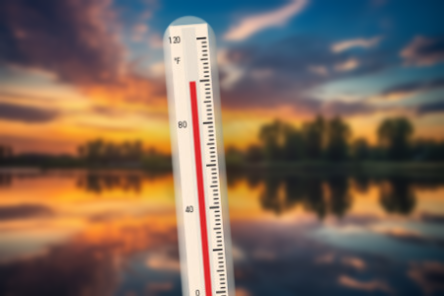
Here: 100 (°F)
